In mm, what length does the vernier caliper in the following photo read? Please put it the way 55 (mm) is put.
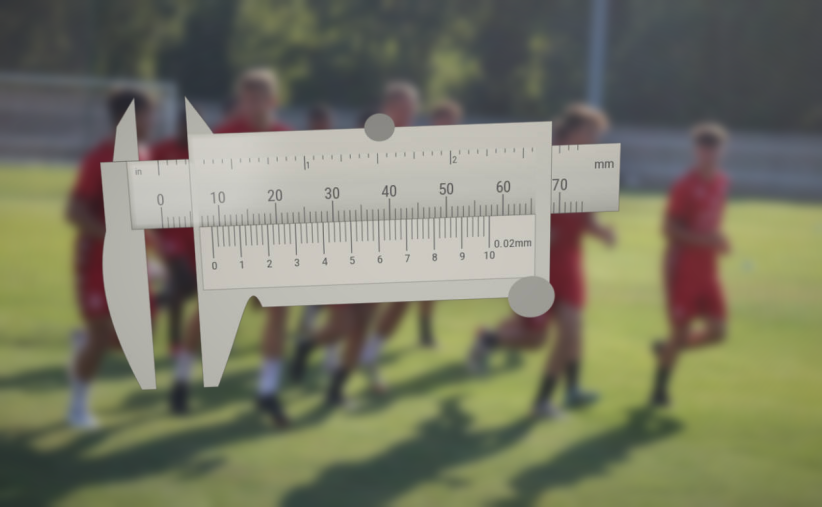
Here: 8.6 (mm)
